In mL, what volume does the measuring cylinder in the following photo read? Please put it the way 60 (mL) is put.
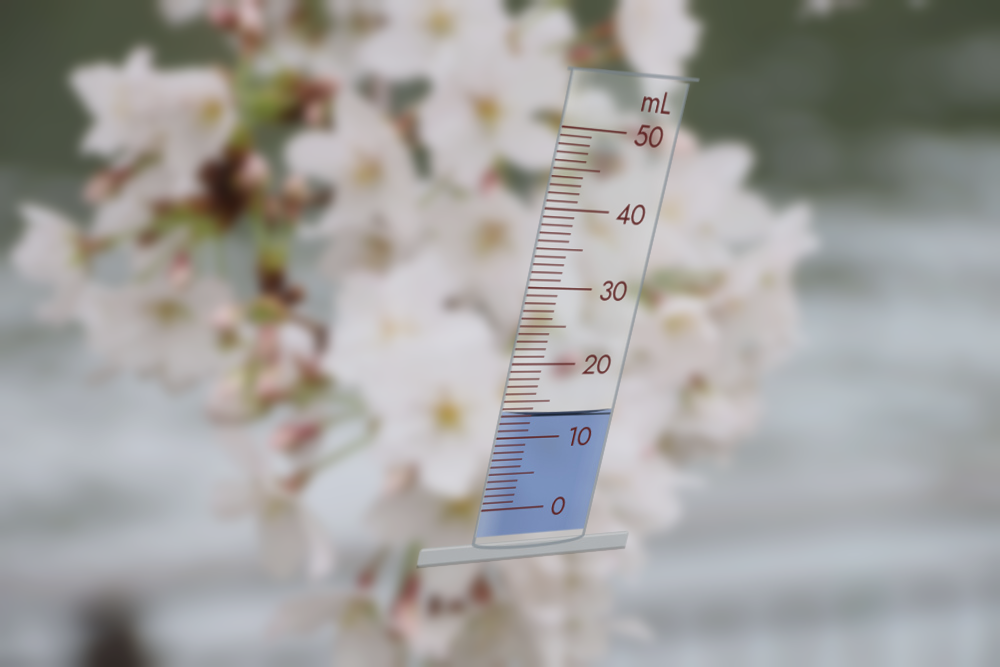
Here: 13 (mL)
